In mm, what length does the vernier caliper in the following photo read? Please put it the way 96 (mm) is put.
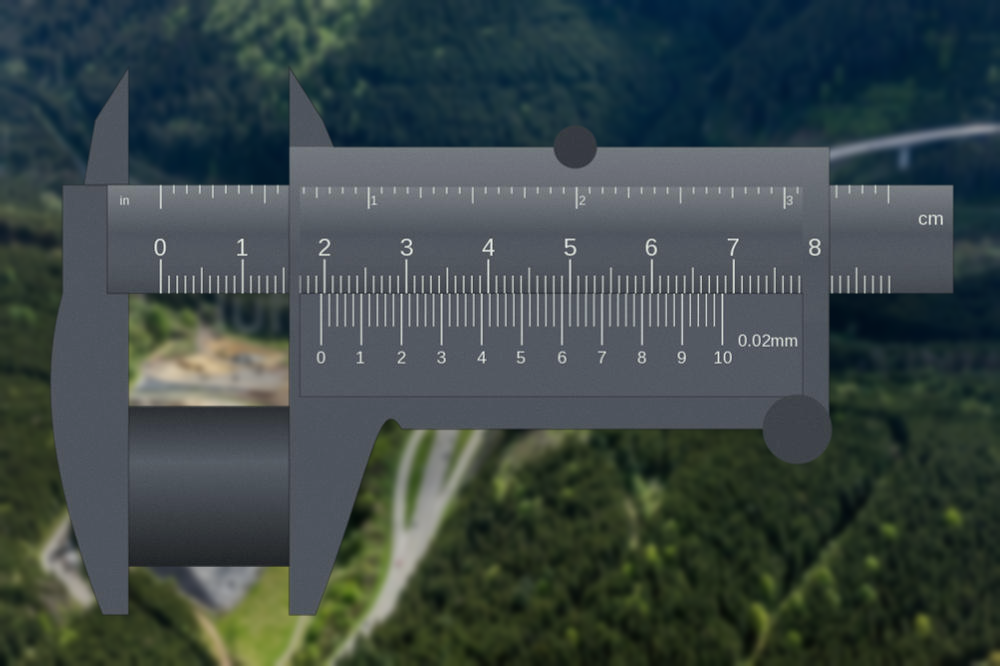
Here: 19.6 (mm)
